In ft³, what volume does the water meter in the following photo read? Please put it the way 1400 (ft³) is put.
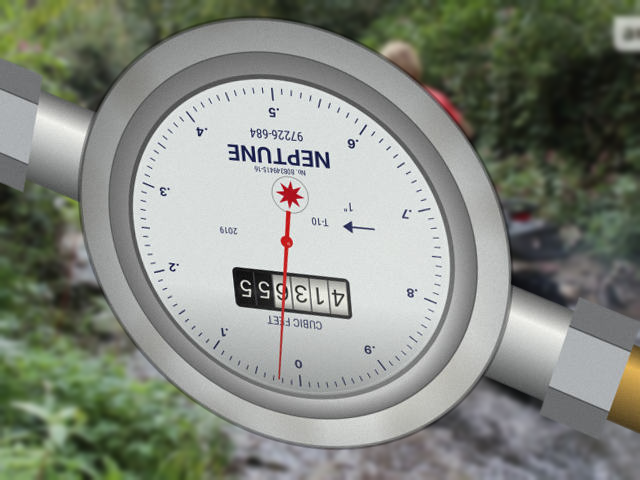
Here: 413655.02 (ft³)
